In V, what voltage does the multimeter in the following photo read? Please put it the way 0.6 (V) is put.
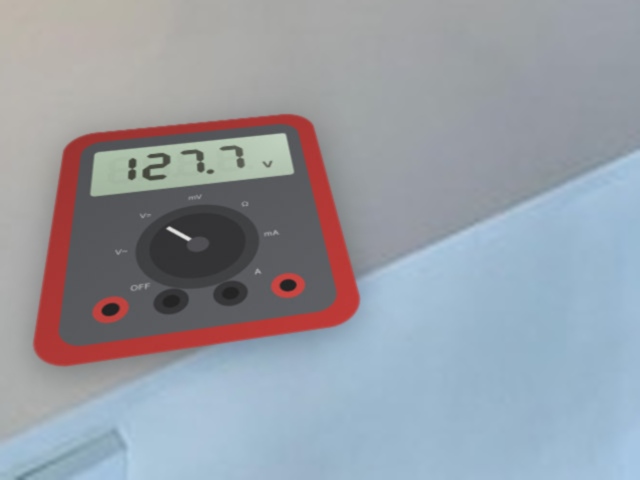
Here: 127.7 (V)
